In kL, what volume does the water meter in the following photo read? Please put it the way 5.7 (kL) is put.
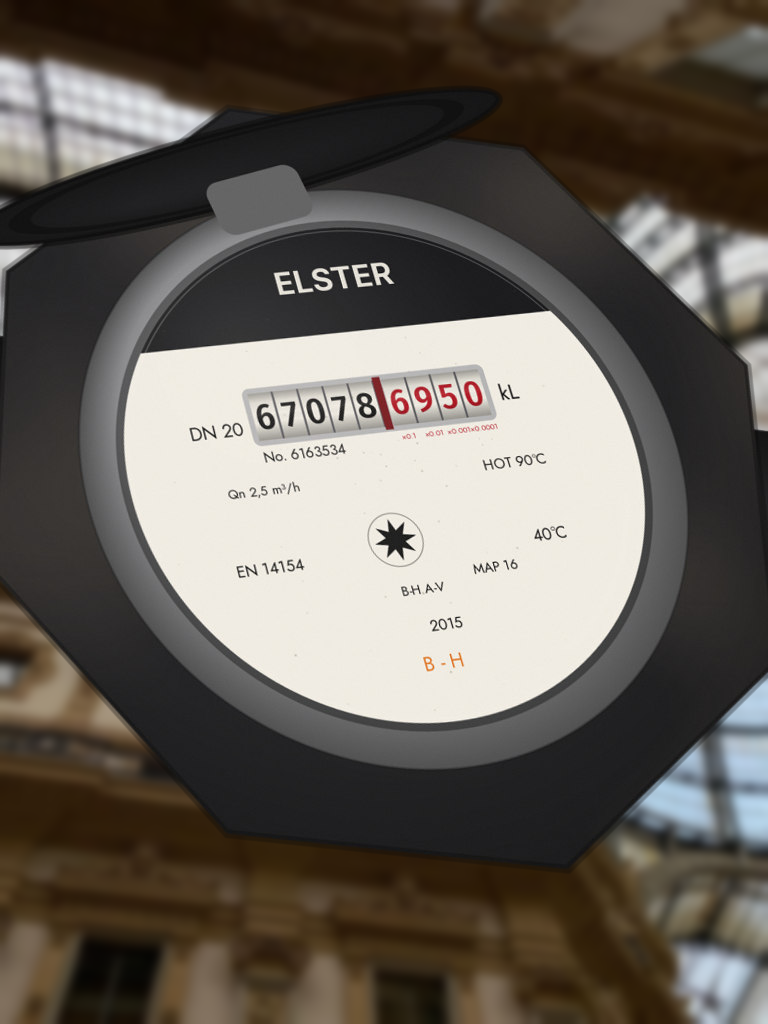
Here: 67078.6950 (kL)
